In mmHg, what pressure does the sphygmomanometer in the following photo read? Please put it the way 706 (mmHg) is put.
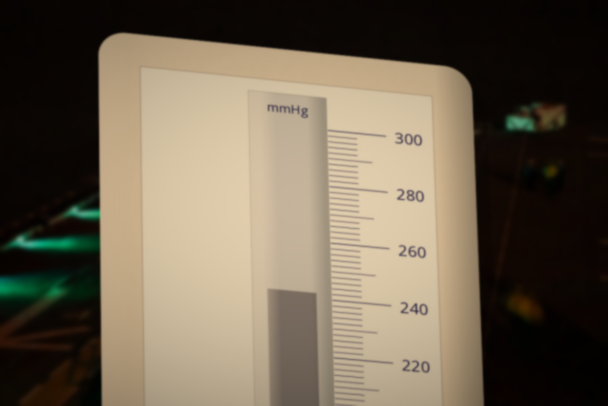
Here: 242 (mmHg)
